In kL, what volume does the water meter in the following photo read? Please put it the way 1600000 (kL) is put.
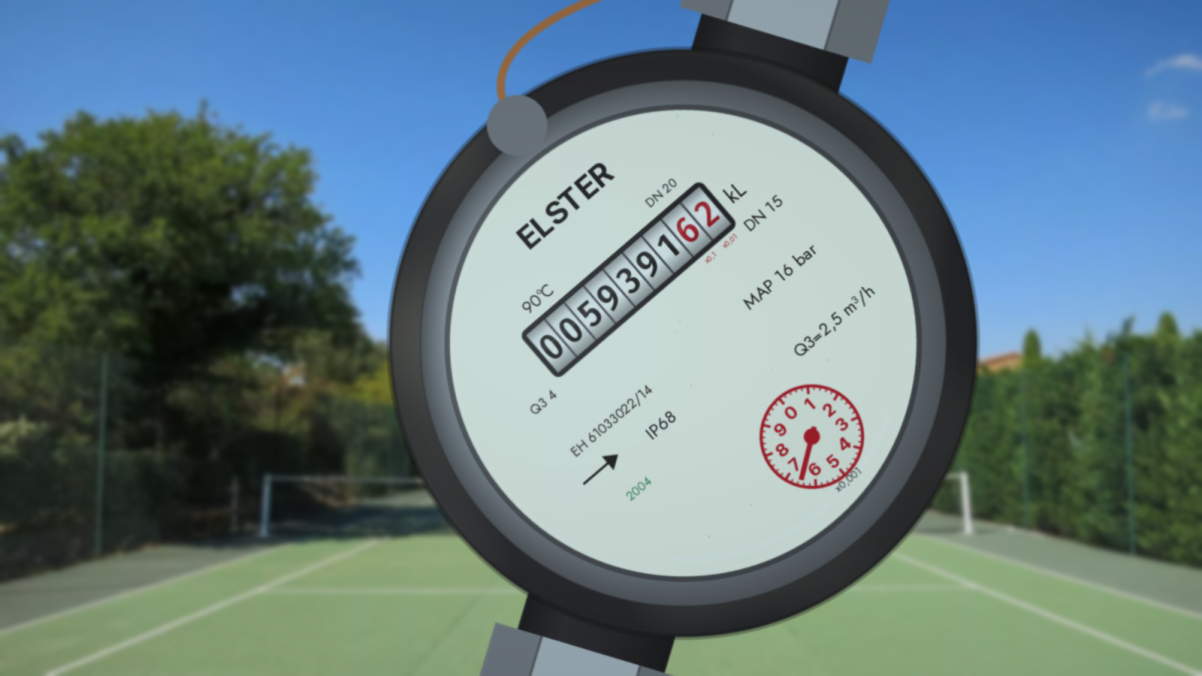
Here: 59391.626 (kL)
